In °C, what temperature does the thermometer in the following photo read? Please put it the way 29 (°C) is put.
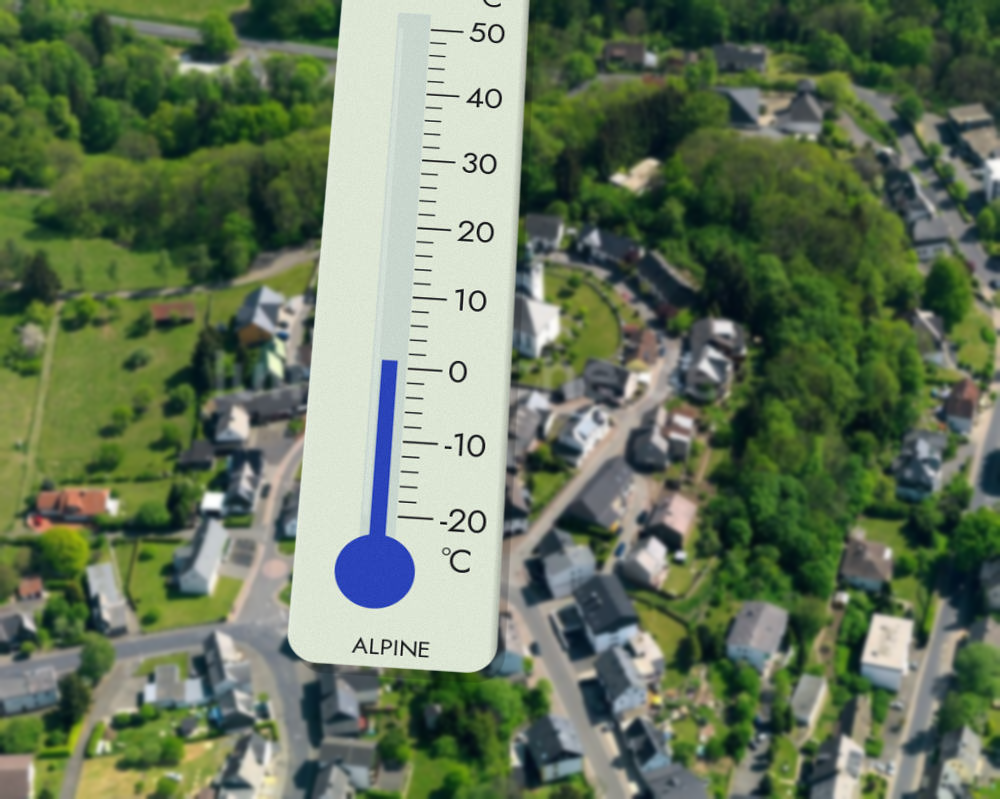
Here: 1 (°C)
